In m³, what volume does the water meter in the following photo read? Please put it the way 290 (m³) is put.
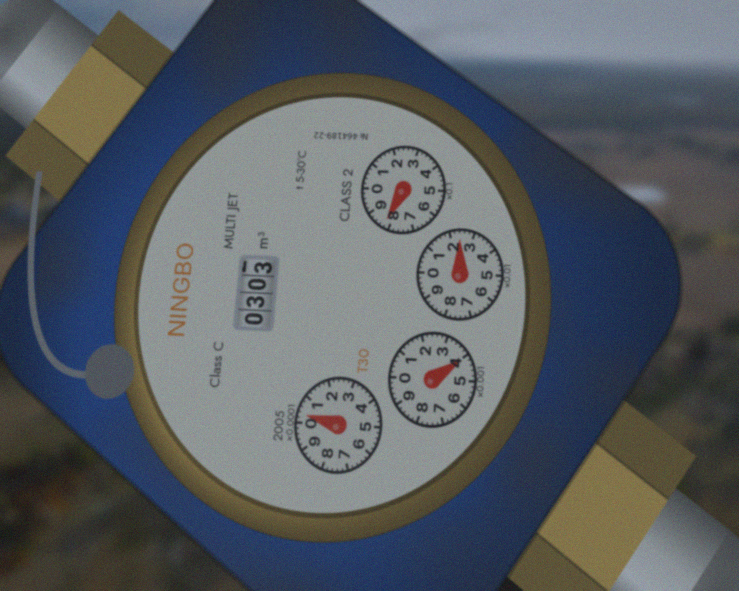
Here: 302.8240 (m³)
